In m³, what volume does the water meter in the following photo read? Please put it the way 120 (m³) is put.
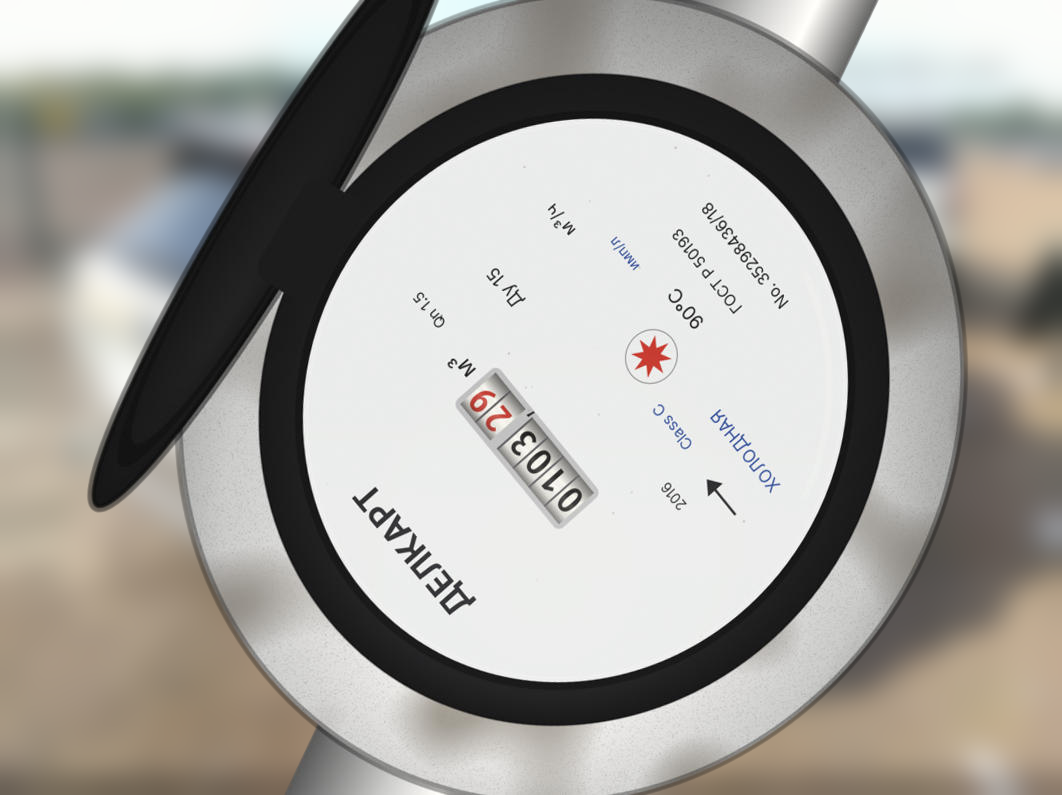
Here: 103.29 (m³)
